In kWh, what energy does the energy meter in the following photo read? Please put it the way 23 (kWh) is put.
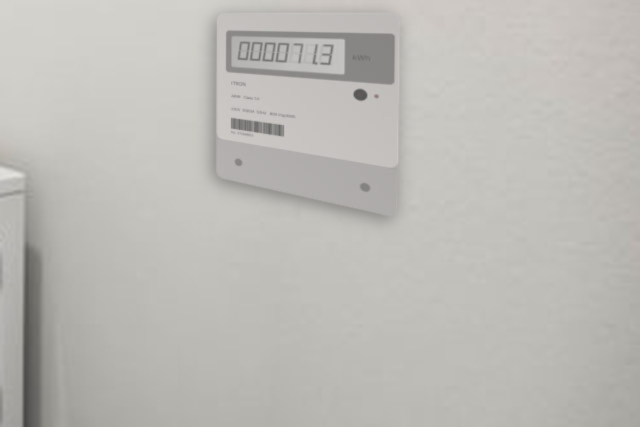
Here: 71.3 (kWh)
